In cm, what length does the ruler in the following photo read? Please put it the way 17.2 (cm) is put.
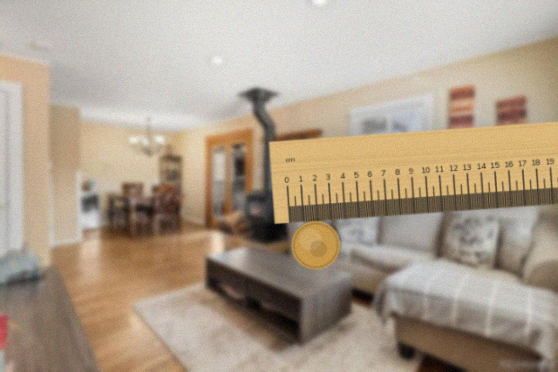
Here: 3.5 (cm)
